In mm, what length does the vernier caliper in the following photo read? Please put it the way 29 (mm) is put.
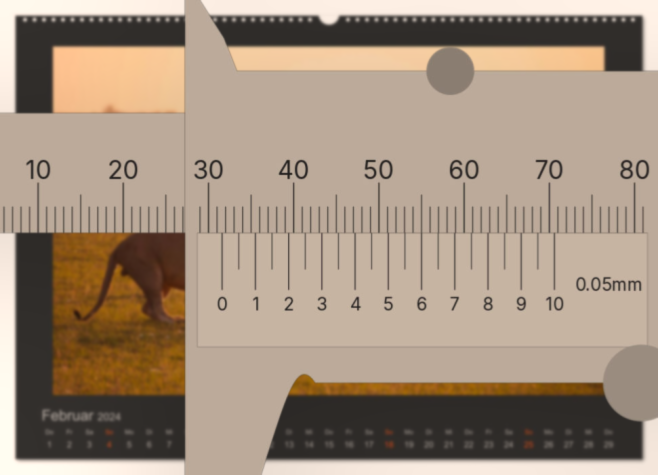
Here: 31.6 (mm)
